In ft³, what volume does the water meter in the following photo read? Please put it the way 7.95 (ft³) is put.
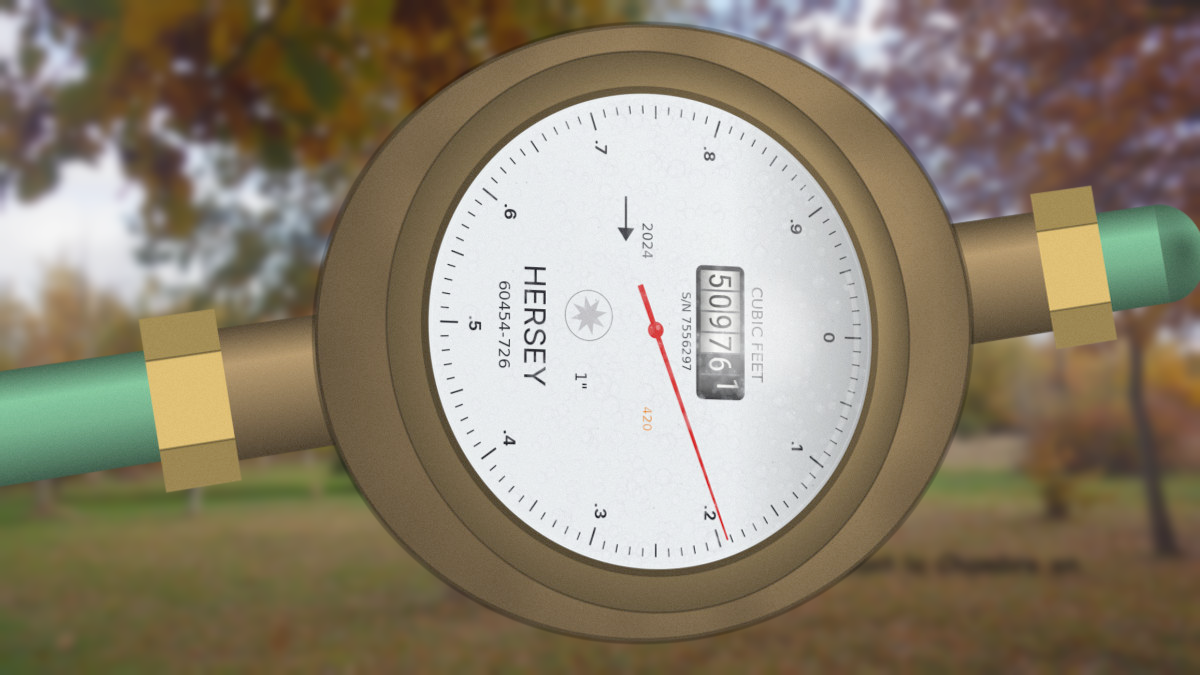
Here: 509761.19 (ft³)
